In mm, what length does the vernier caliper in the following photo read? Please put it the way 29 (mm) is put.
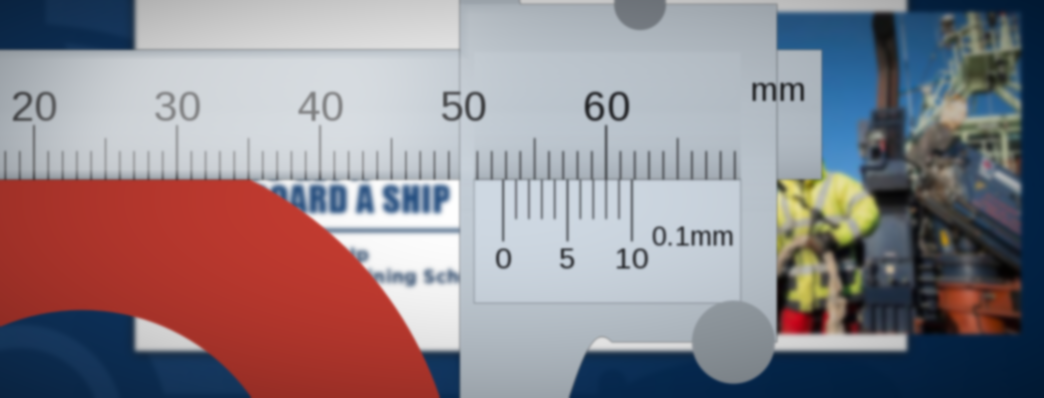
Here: 52.8 (mm)
